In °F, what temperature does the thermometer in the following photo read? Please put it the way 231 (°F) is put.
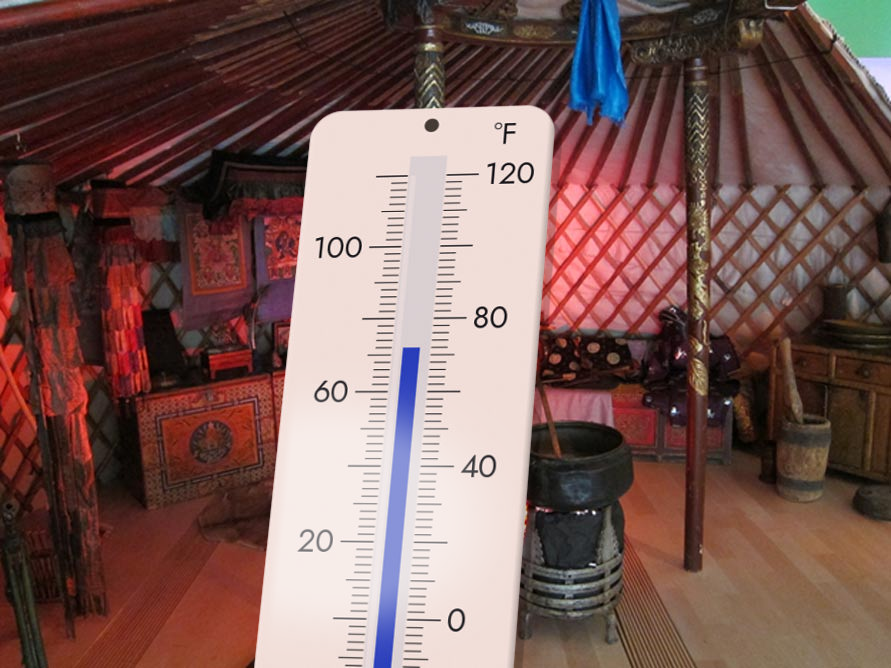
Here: 72 (°F)
